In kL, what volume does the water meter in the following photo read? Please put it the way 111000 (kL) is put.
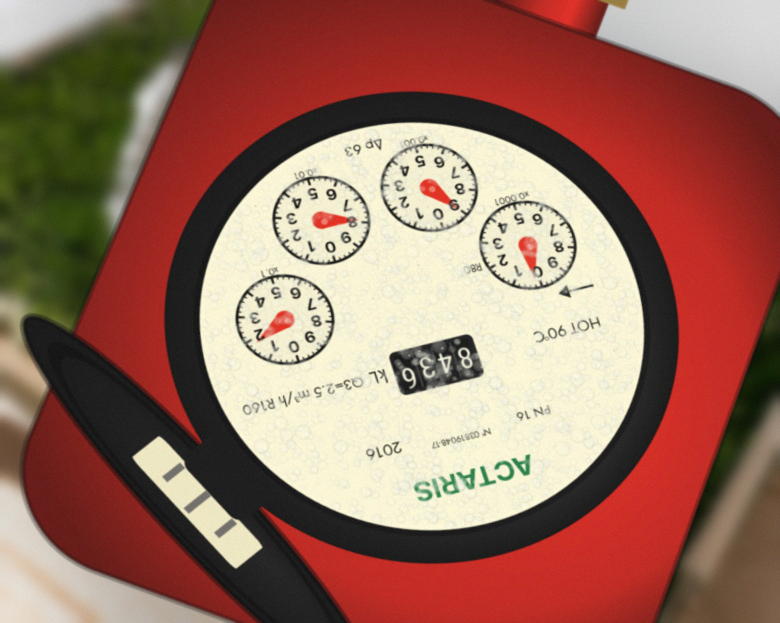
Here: 8436.1790 (kL)
